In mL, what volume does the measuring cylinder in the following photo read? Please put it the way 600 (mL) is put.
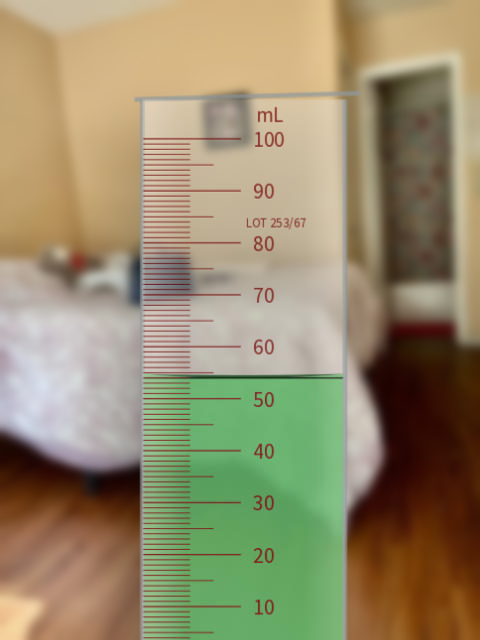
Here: 54 (mL)
